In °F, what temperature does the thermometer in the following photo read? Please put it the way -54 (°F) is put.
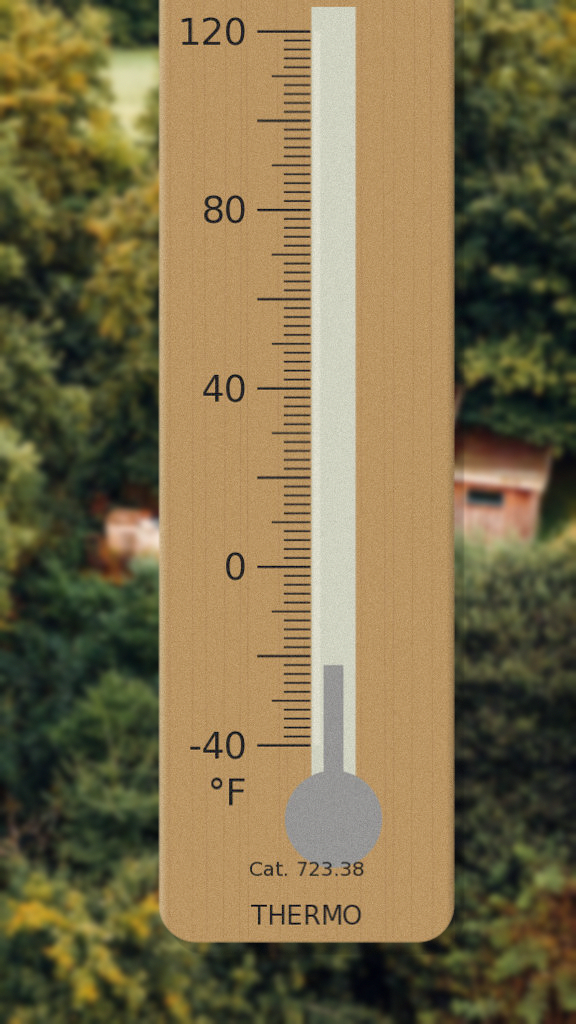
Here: -22 (°F)
